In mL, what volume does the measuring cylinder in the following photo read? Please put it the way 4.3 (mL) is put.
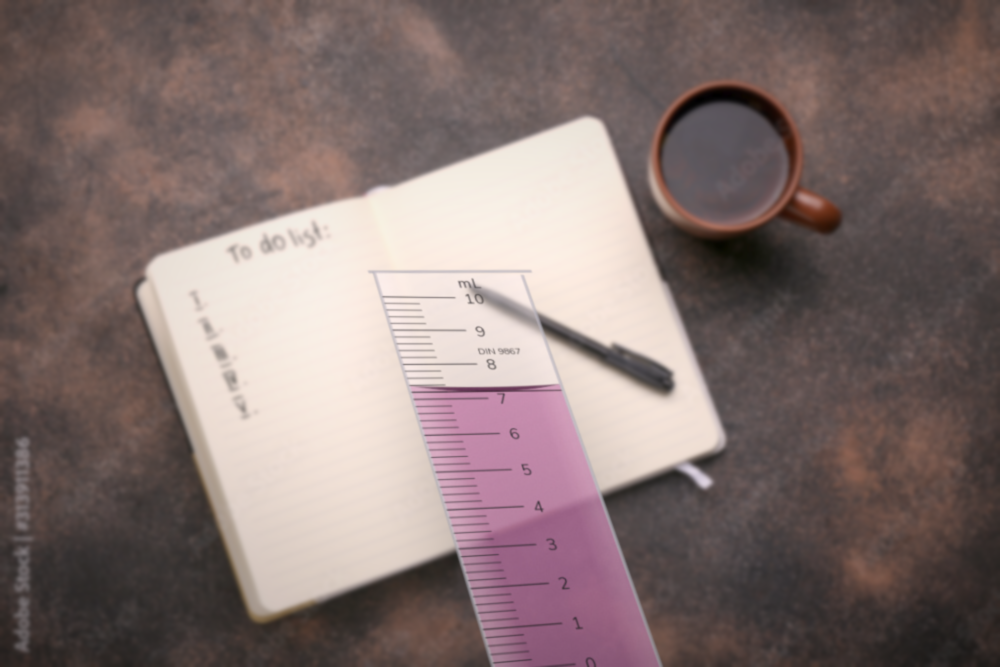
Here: 7.2 (mL)
